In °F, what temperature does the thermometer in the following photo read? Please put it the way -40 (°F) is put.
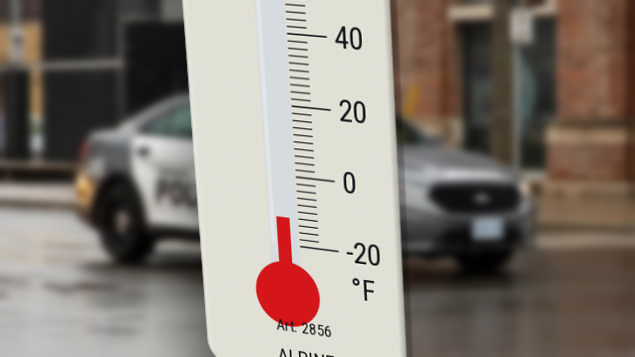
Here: -12 (°F)
